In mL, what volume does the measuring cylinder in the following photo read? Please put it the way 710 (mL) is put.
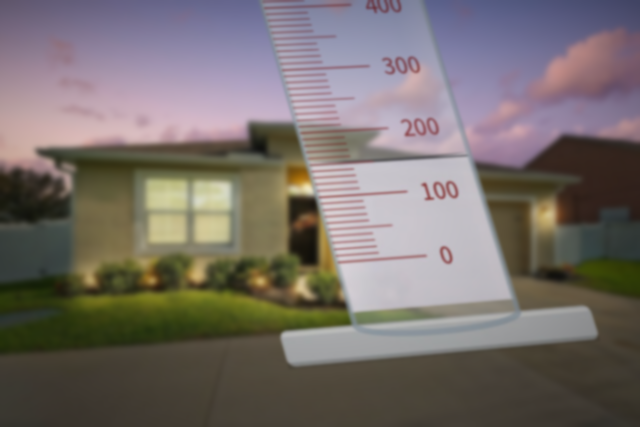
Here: 150 (mL)
